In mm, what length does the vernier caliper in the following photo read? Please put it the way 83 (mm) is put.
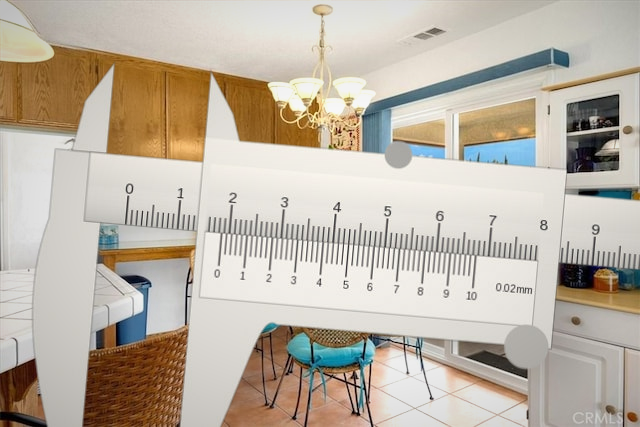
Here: 18.5 (mm)
